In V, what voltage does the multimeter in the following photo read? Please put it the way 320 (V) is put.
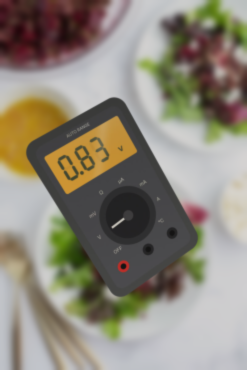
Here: 0.83 (V)
